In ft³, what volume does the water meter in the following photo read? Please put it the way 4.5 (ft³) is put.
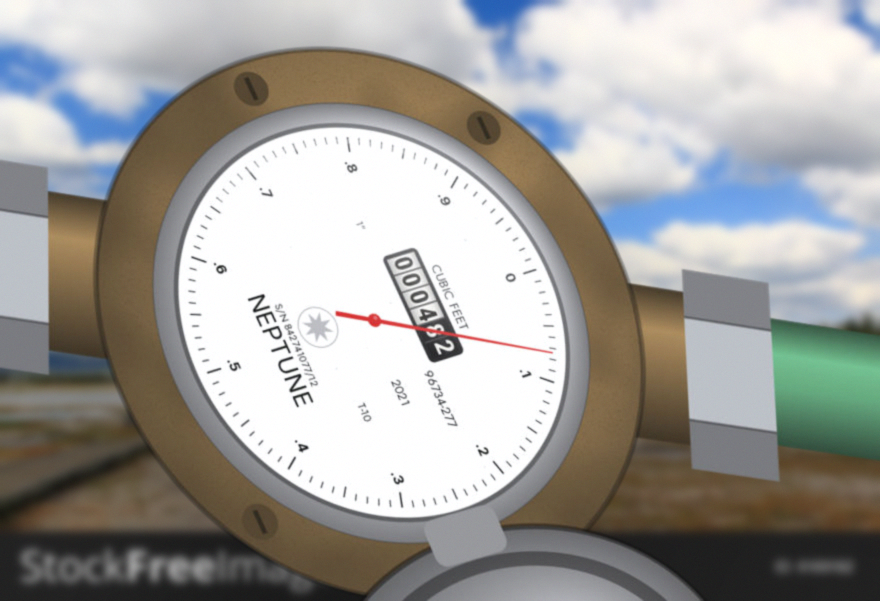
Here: 482.07 (ft³)
